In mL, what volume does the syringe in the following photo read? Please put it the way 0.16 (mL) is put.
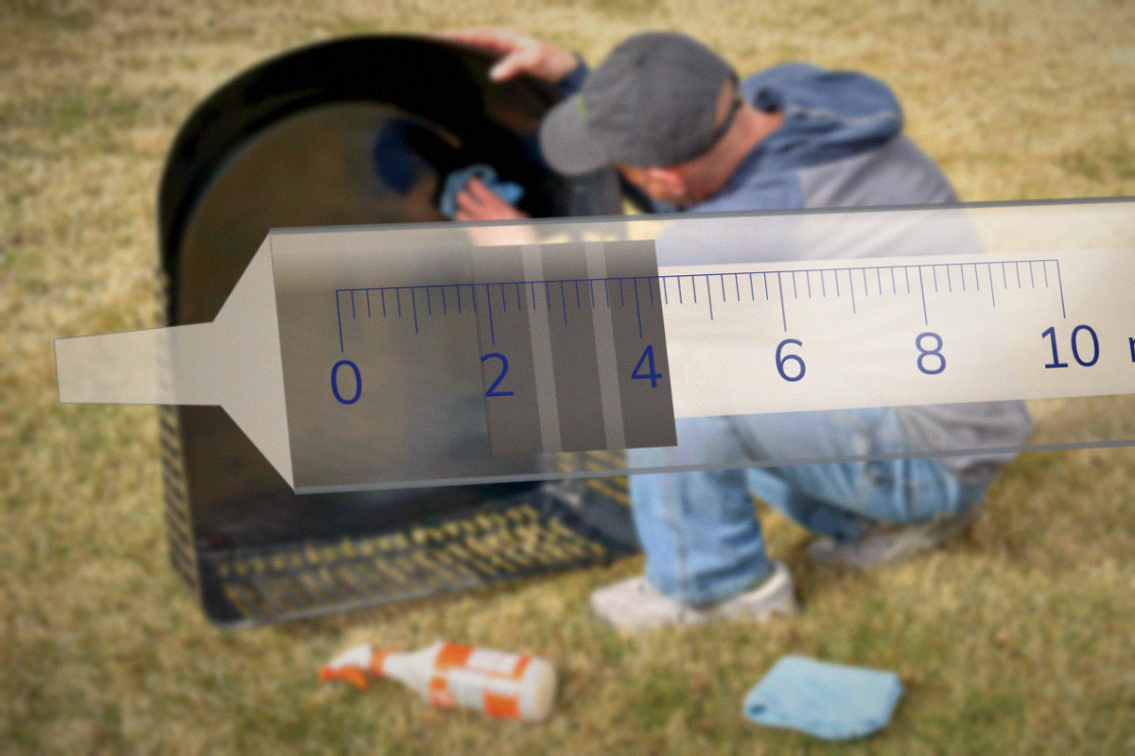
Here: 1.8 (mL)
